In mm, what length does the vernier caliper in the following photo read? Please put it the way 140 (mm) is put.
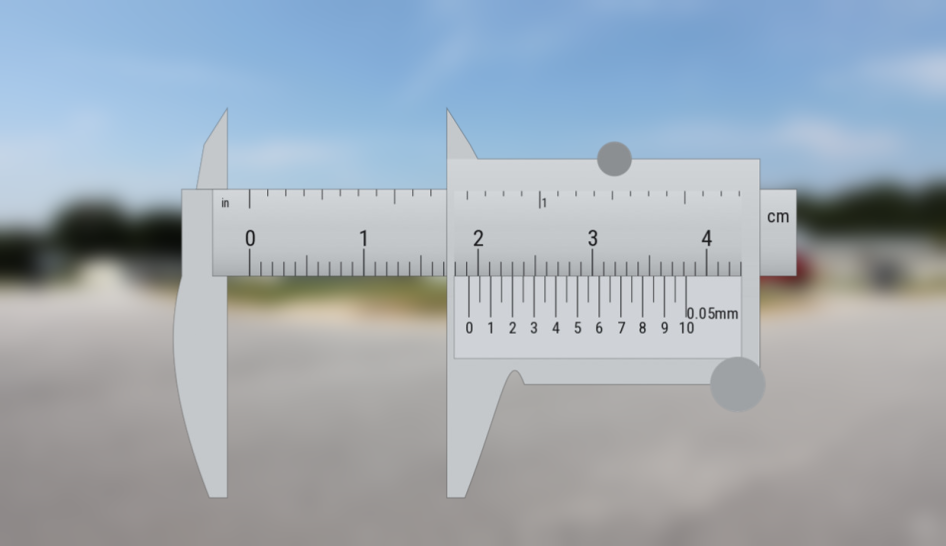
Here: 19.2 (mm)
